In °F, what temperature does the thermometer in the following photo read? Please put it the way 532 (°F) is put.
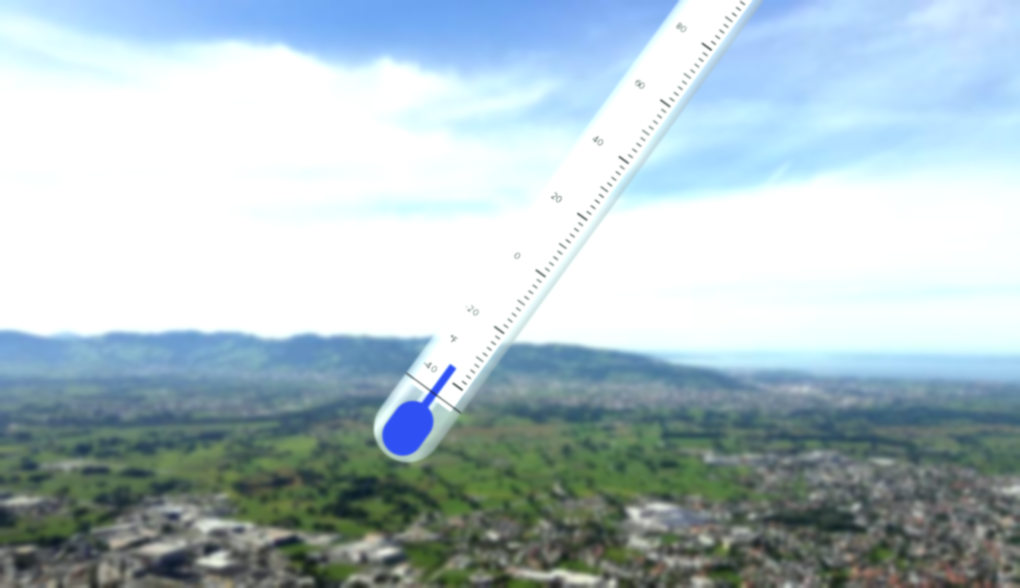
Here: -36 (°F)
